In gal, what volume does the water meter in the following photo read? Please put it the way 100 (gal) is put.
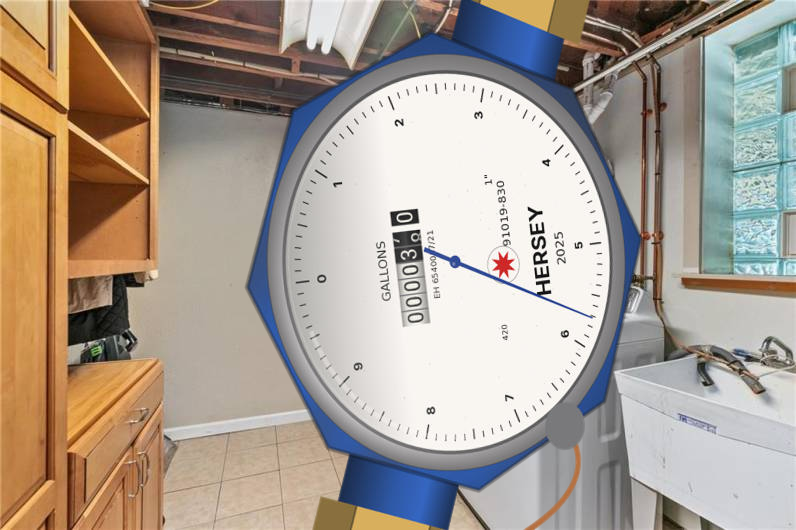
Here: 375.7 (gal)
